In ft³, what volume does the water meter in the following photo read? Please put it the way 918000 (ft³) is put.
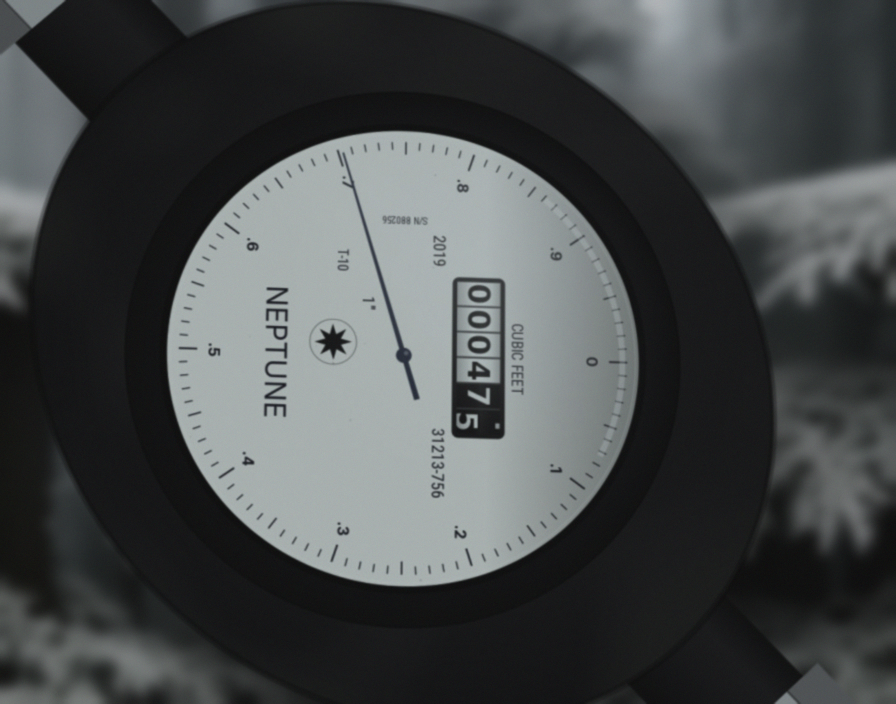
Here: 474.70 (ft³)
